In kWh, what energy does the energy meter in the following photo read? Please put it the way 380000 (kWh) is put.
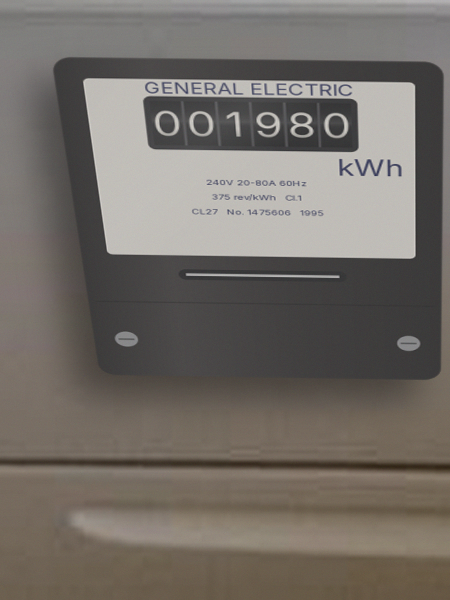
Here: 1980 (kWh)
